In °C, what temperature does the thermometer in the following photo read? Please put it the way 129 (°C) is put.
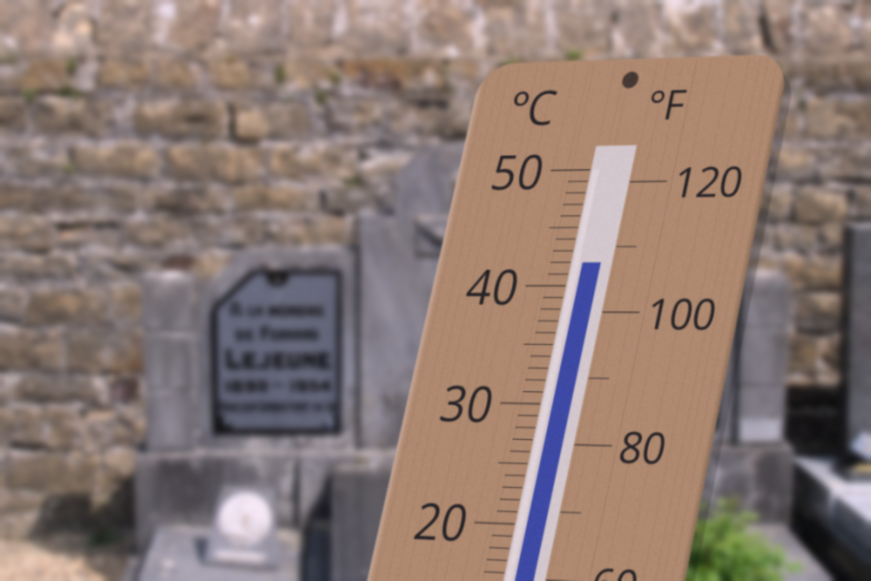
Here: 42 (°C)
